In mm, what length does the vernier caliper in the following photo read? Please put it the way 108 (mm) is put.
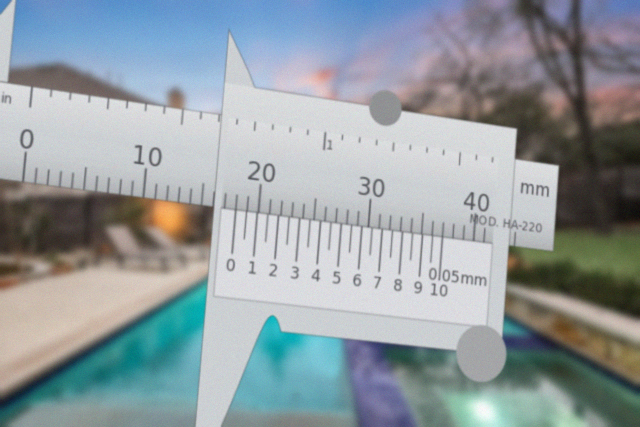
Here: 18.0 (mm)
